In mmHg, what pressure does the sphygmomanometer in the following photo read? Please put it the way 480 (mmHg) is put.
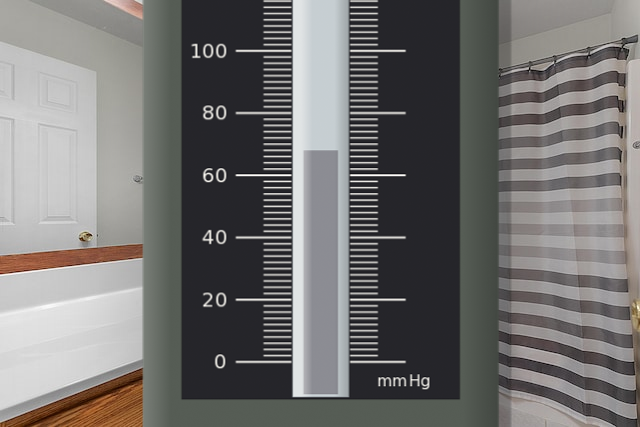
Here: 68 (mmHg)
